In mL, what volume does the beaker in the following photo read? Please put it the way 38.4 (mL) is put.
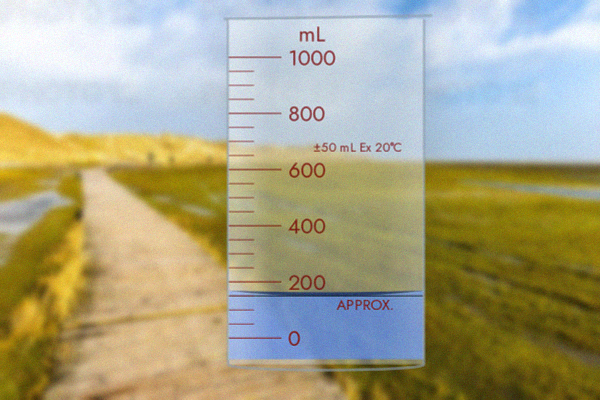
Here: 150 (mL)
